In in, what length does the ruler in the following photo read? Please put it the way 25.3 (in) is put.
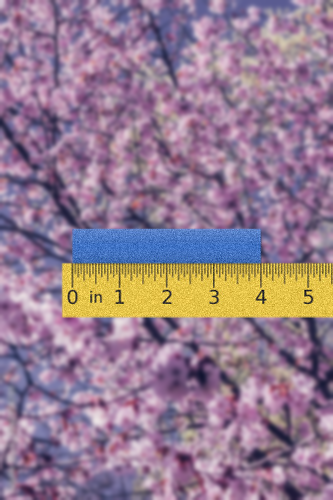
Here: 4 (in)
